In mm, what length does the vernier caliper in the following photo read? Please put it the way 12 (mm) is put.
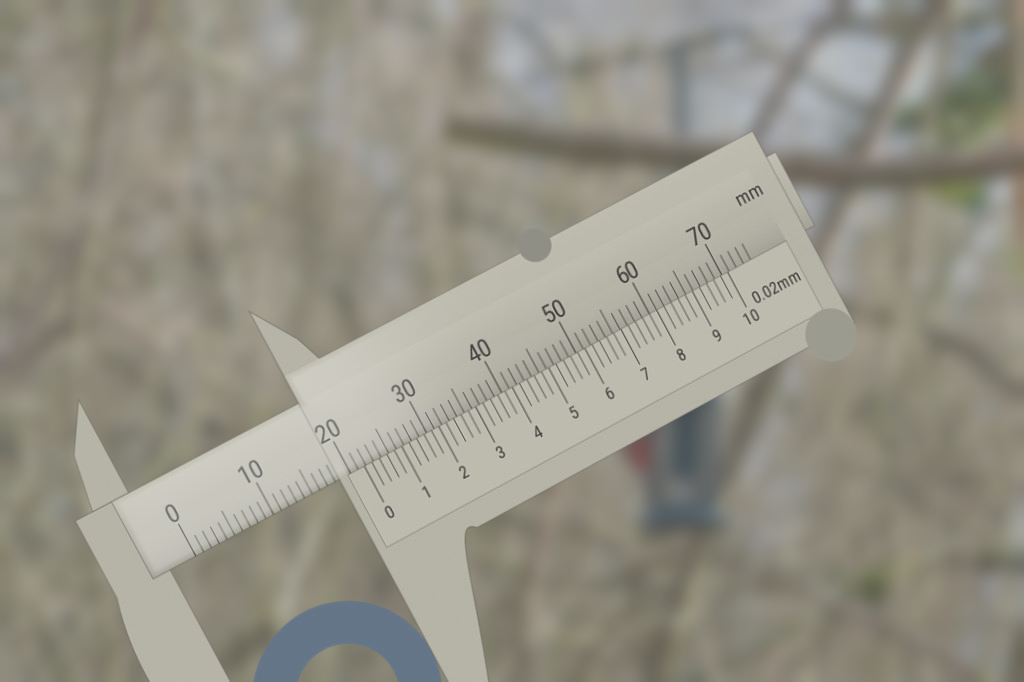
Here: 21.8 (mm)
